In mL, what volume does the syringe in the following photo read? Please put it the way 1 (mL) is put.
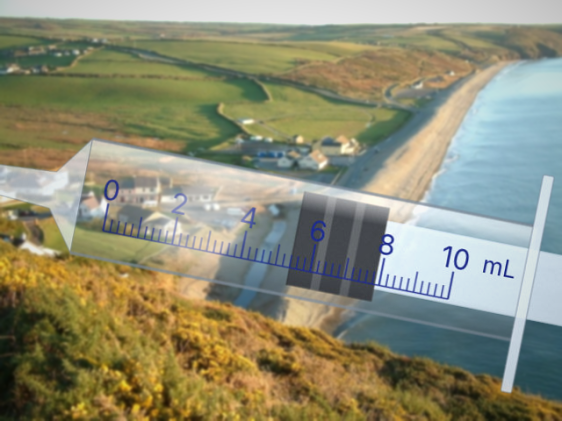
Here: 5.4 (mL)
